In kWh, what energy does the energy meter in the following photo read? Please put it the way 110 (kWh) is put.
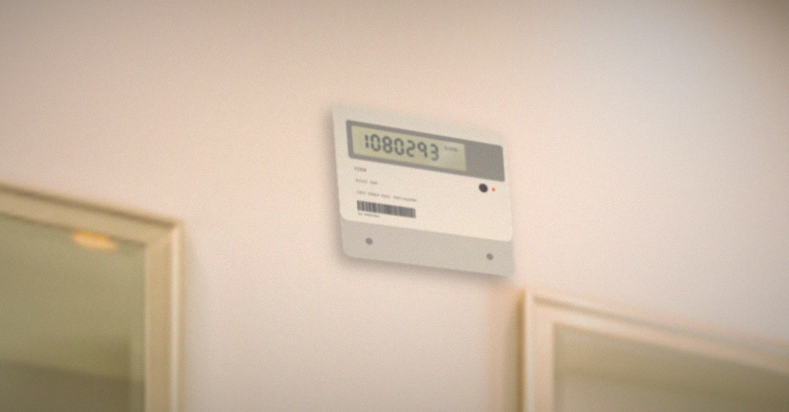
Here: 1080293 (kWh)
